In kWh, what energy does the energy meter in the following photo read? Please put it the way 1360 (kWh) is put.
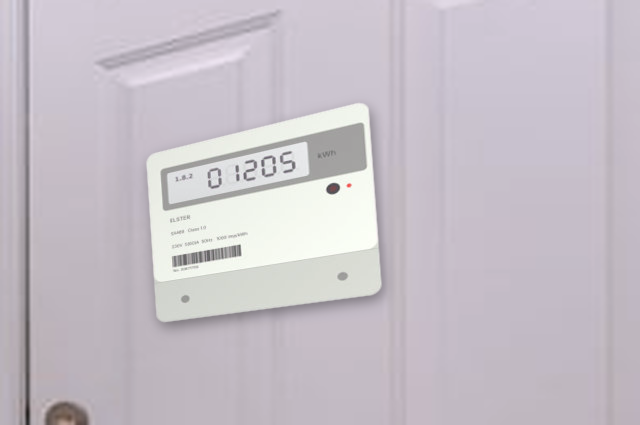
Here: 1205 (kWh)
